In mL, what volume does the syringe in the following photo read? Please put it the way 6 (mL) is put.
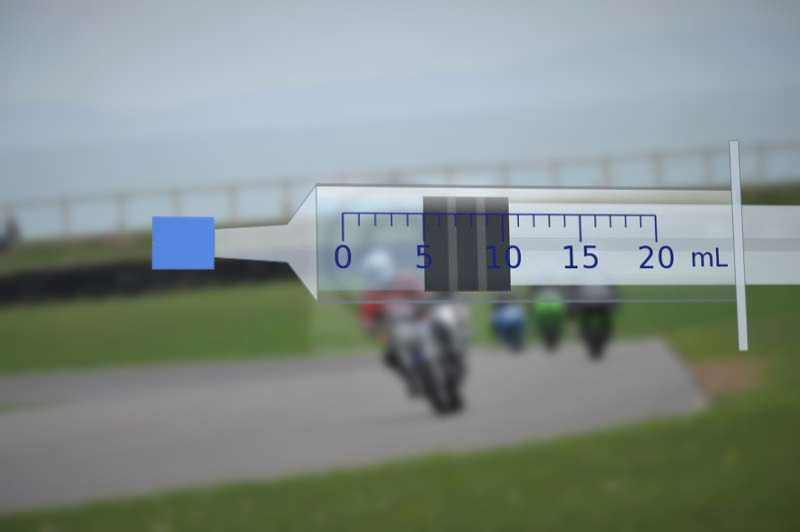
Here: 5 (mL)
